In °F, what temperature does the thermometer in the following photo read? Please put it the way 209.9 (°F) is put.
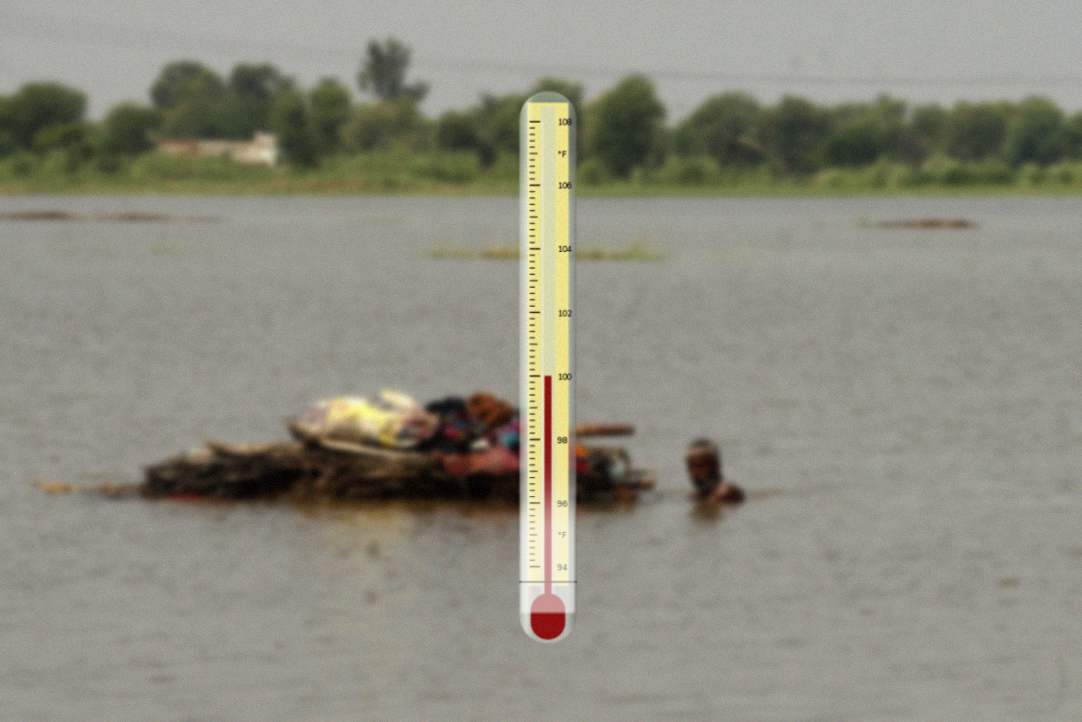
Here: 100 (°F)
